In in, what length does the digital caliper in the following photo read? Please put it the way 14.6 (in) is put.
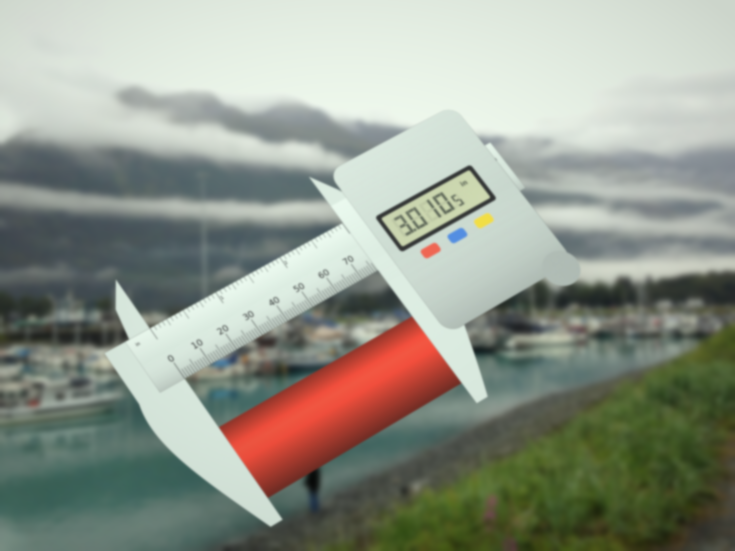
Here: 3.0105 (in)
